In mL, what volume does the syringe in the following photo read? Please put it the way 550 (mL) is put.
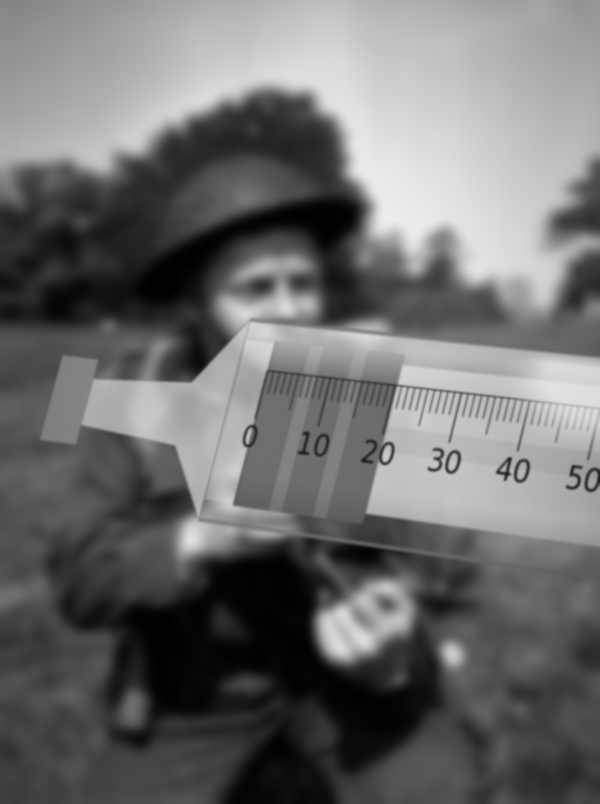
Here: 0 (mL)
